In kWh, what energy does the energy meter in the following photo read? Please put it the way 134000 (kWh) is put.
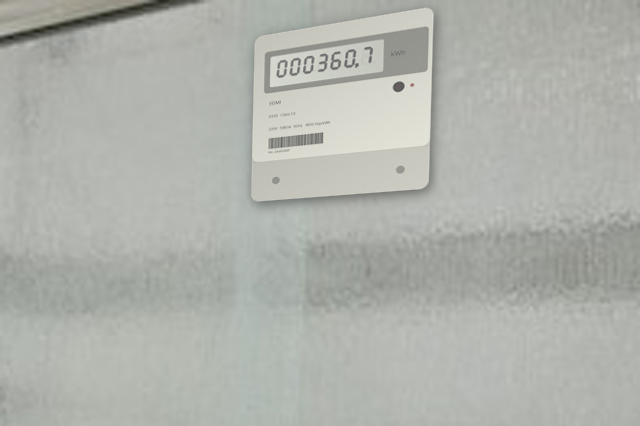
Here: 360.7 (kWh)
